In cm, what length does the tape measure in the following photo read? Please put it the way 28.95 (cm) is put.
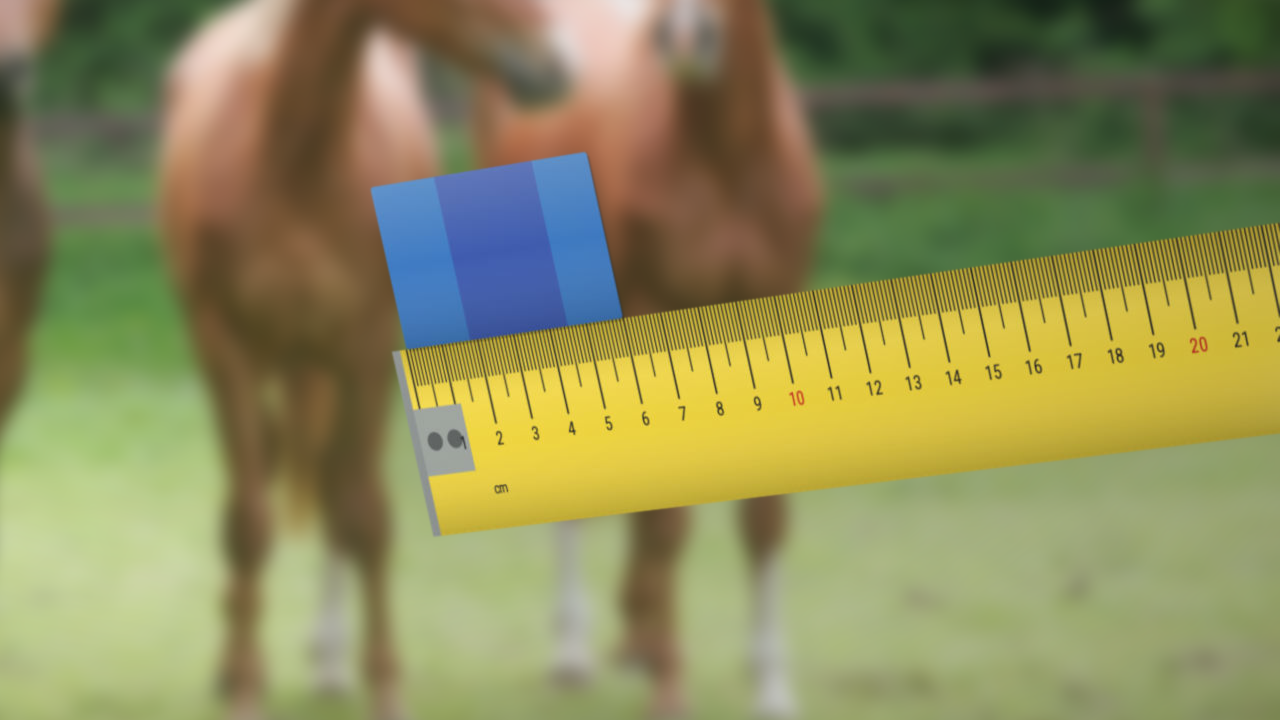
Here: 6 (cm)
